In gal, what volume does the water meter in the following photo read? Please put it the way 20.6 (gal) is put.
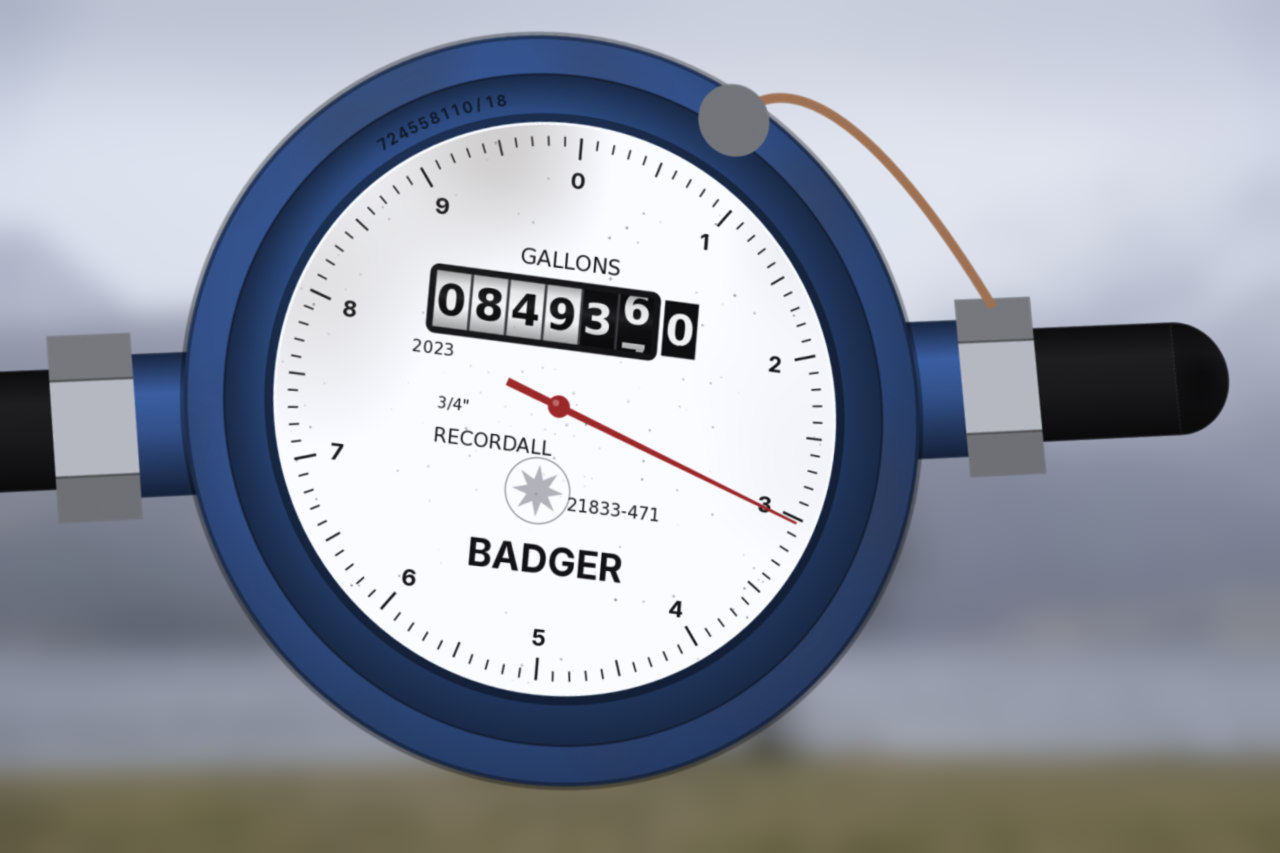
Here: 849363.0 (gal)
